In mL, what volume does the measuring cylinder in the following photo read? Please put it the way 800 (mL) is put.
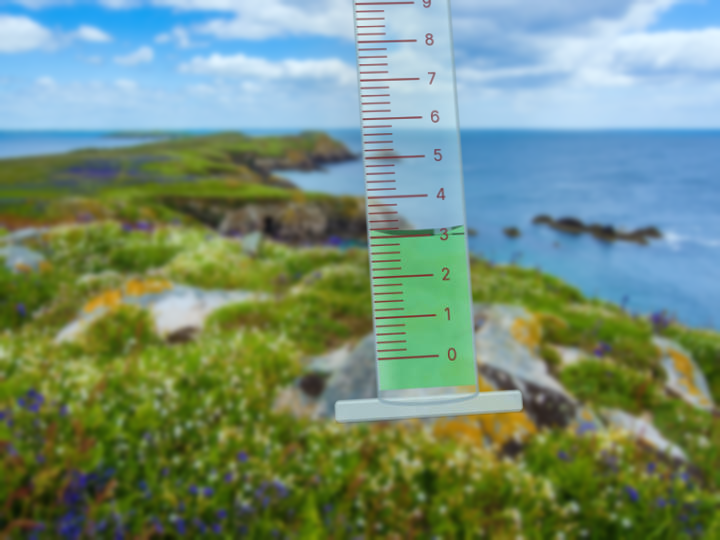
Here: 3 (mL)
